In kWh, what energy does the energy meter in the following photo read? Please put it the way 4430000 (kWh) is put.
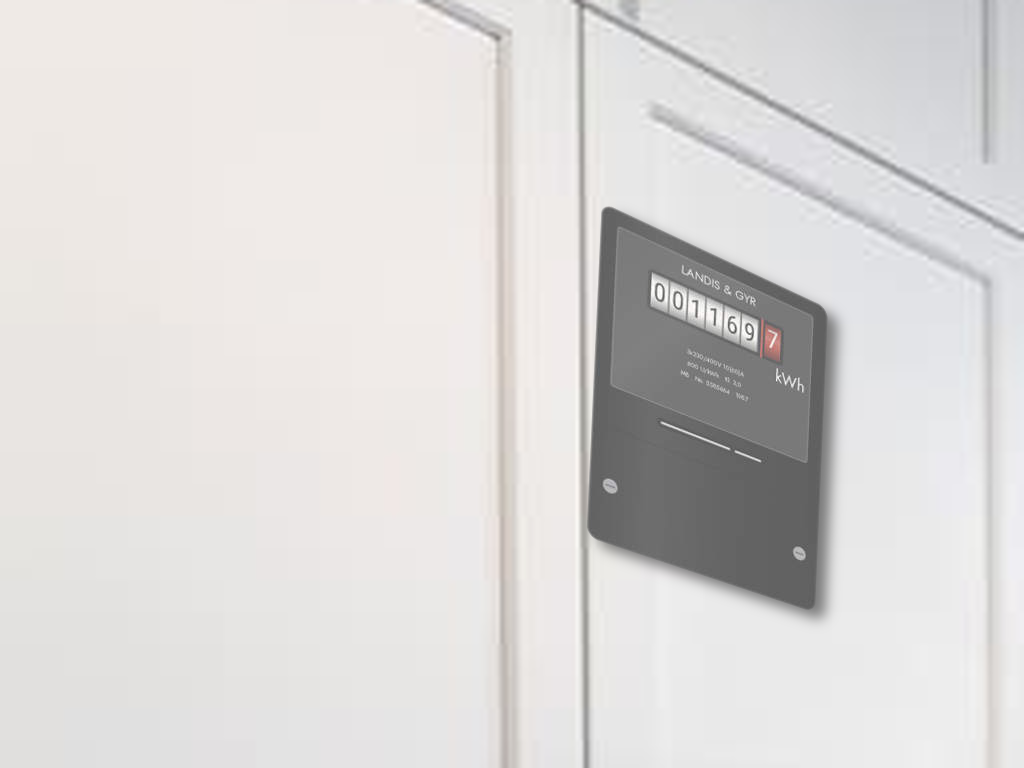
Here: 1169.7 (kWh)
